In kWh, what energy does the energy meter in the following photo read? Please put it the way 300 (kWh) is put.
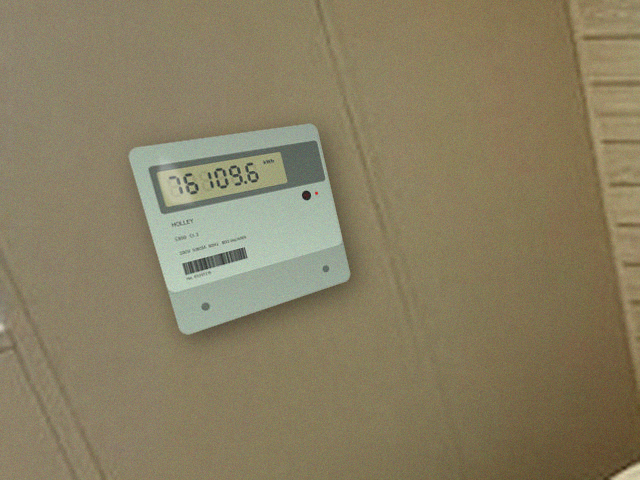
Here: 76109.6 (kWh)
